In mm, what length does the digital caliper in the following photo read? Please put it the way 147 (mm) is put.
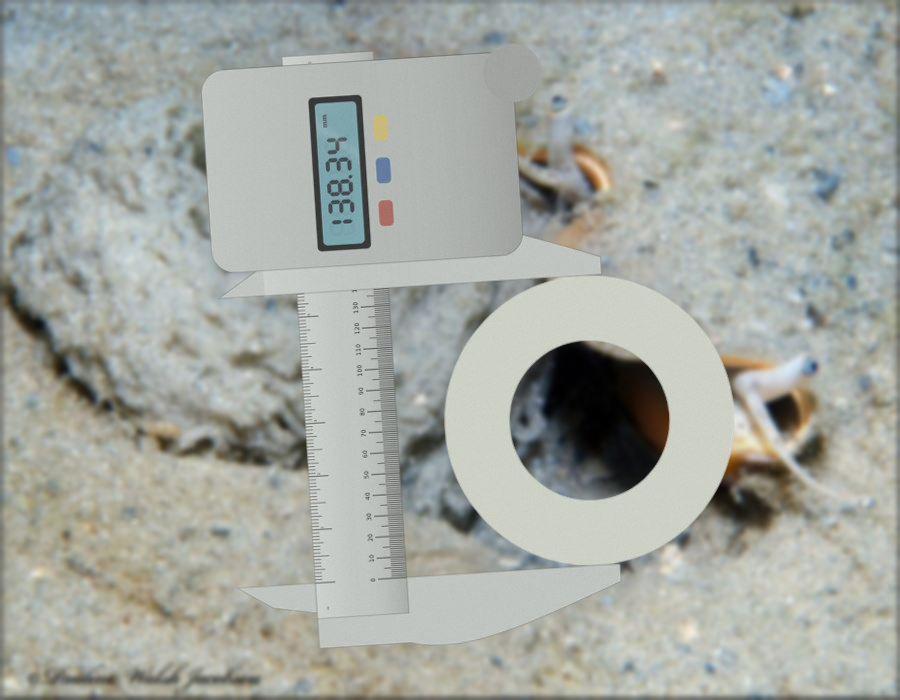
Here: 138.34 (mm)
